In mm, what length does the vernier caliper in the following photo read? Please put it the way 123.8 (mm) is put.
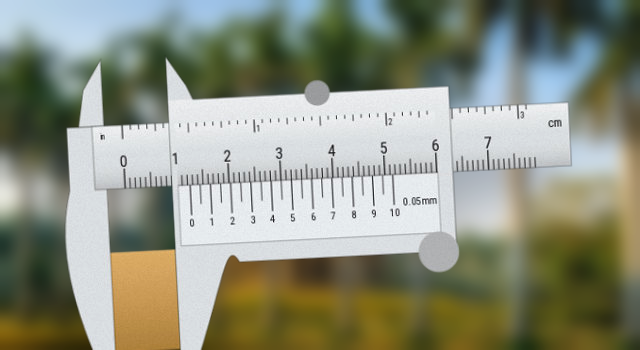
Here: 12.5 (mm)
